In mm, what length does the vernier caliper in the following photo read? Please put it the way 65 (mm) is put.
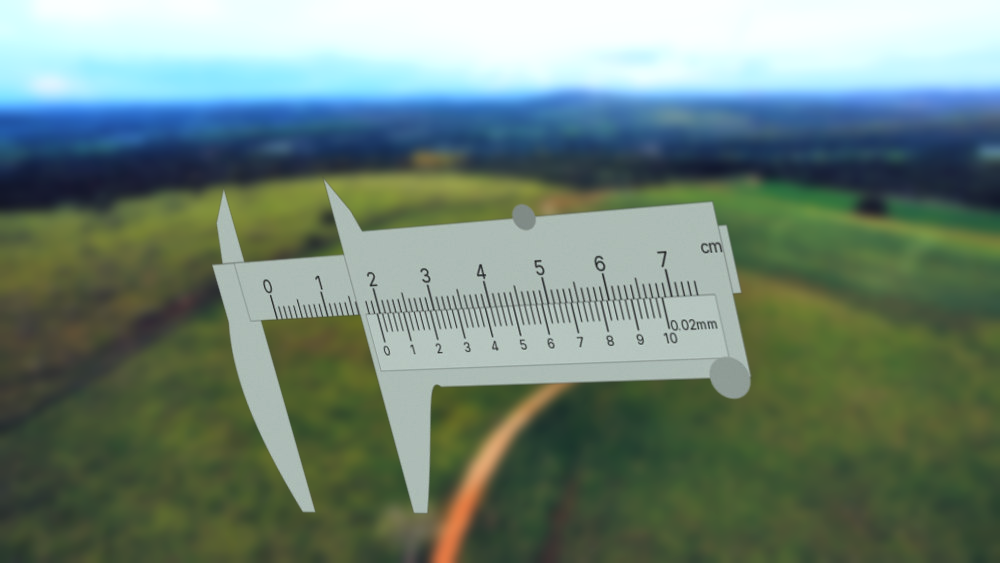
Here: 19.5 (mm)
